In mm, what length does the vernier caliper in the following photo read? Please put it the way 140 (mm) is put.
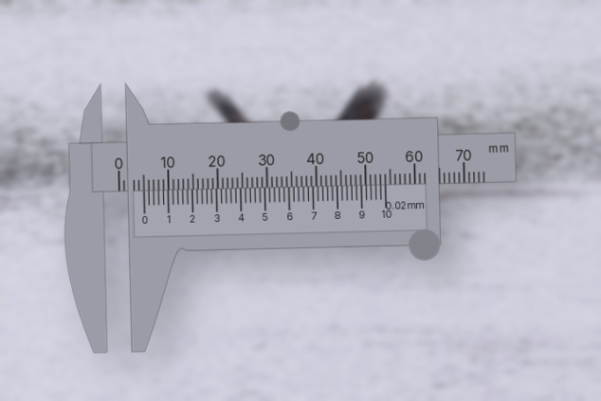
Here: 5.0 (mm)
